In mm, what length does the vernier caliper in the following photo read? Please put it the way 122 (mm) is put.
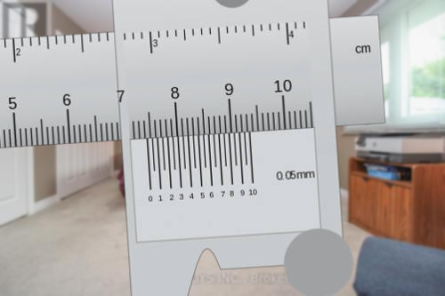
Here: 74.4 (mm)
